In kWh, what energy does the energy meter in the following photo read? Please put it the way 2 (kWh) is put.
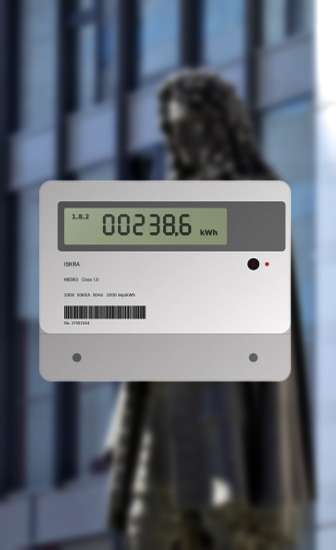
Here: 238.6 (kWh)
